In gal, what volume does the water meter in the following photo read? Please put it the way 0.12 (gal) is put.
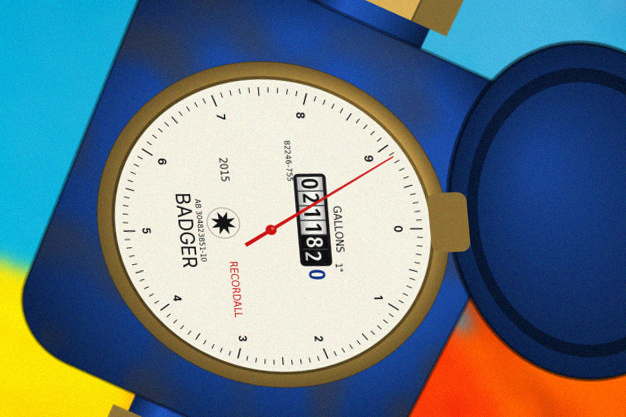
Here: 211819.1 (gal)
